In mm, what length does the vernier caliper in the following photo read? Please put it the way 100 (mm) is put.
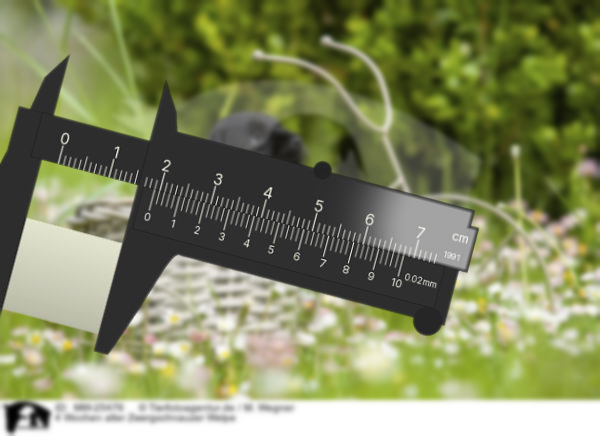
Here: 19.0 (mm)
